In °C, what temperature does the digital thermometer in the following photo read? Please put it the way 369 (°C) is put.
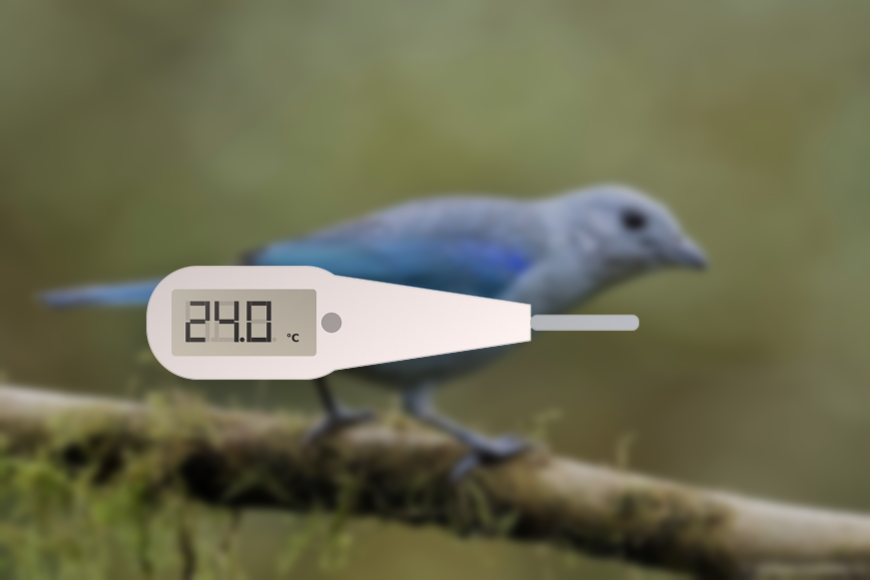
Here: 24.0 (°C)
